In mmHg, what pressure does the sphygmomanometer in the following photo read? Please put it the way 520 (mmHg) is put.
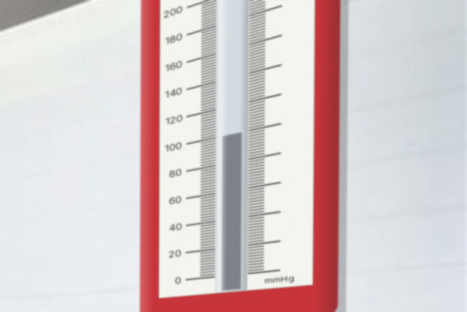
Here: 100 (mmHg)
